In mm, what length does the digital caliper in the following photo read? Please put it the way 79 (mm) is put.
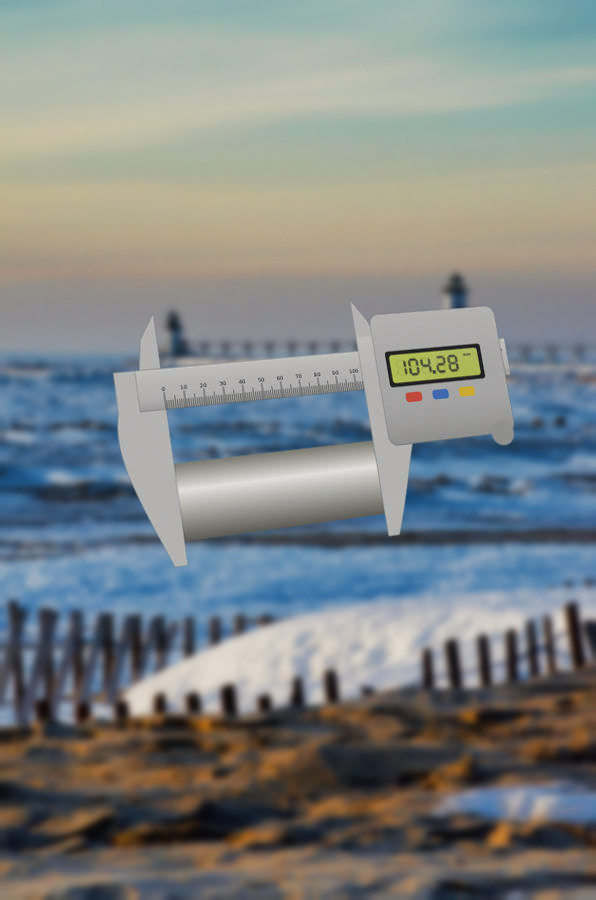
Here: 104.28 (mm)
